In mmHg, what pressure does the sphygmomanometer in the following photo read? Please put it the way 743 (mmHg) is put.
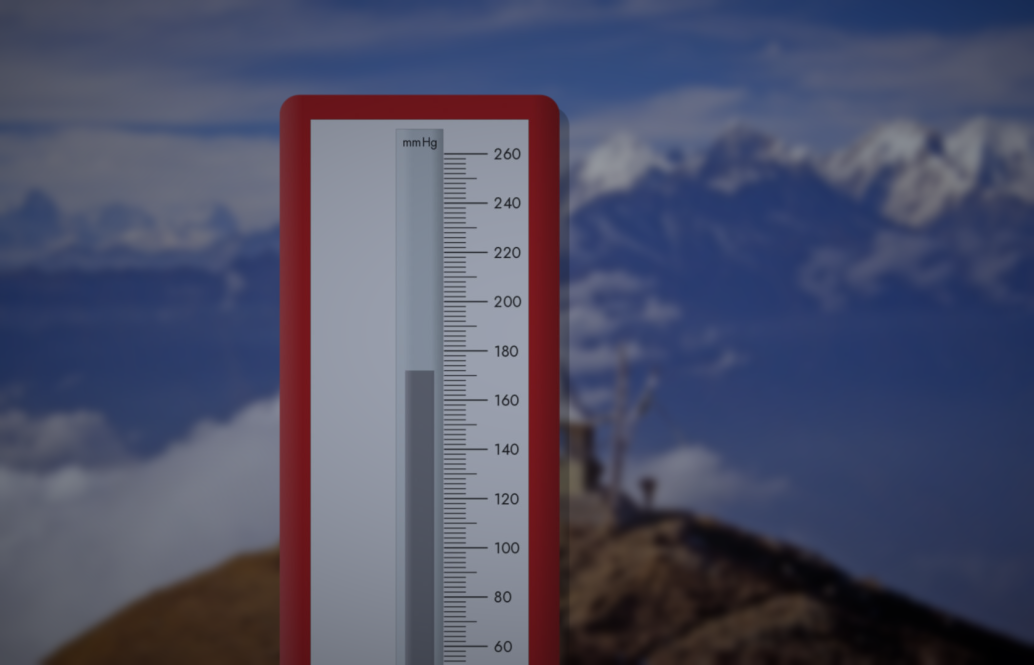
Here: 172 (mmHg)
